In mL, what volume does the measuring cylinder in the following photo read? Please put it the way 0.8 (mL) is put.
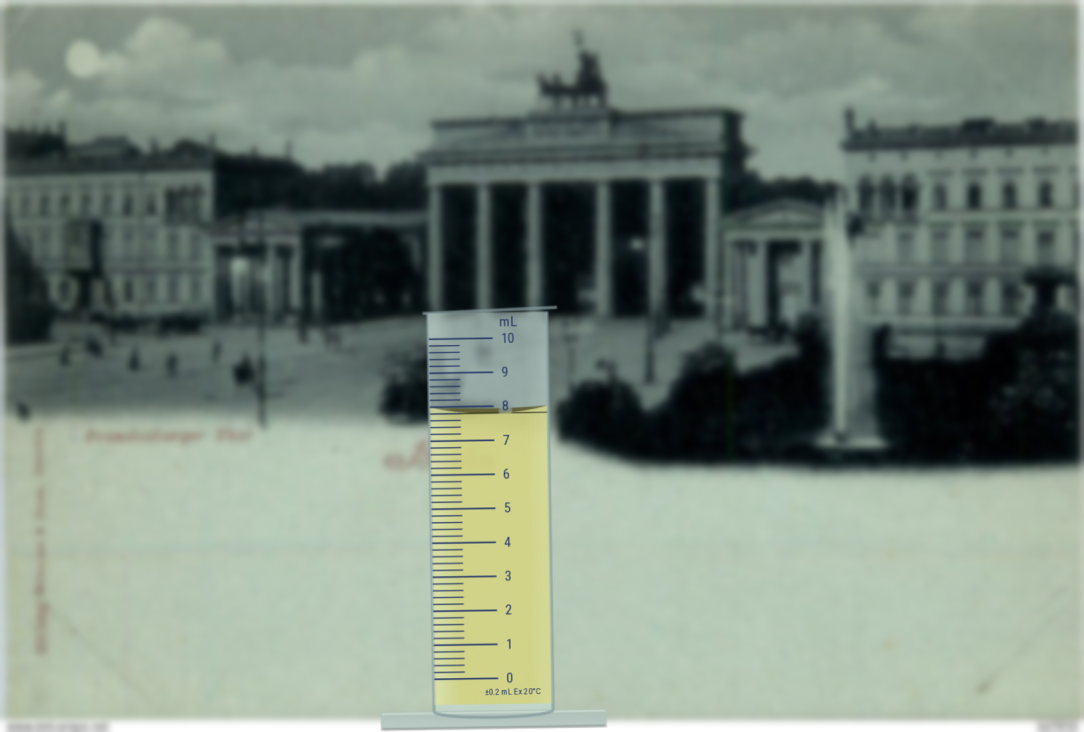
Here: 7.8 (mL)
